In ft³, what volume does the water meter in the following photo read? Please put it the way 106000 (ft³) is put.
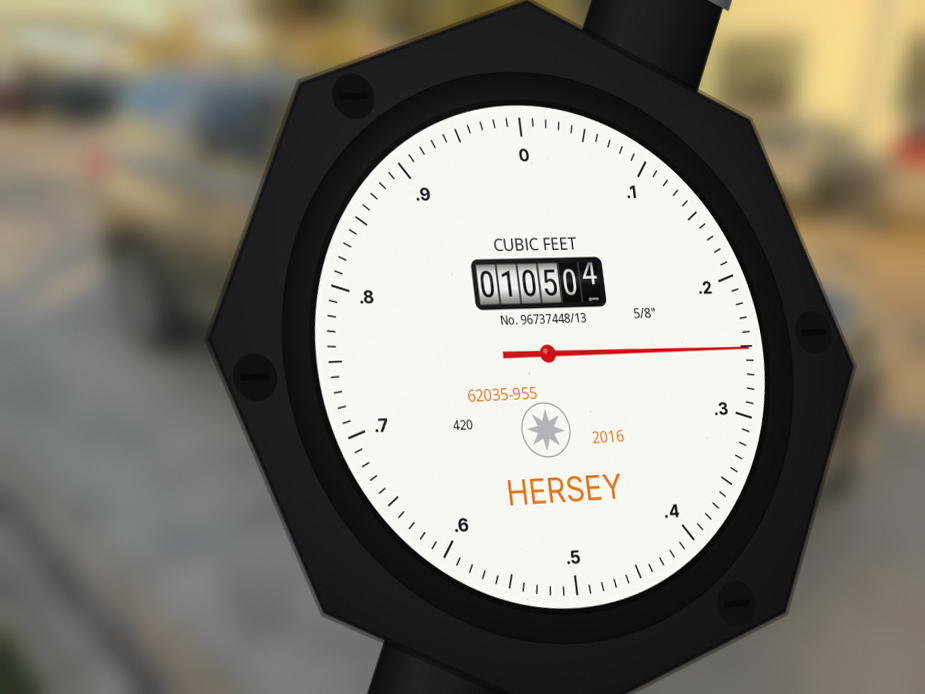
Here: 10504.25 (ft³)
